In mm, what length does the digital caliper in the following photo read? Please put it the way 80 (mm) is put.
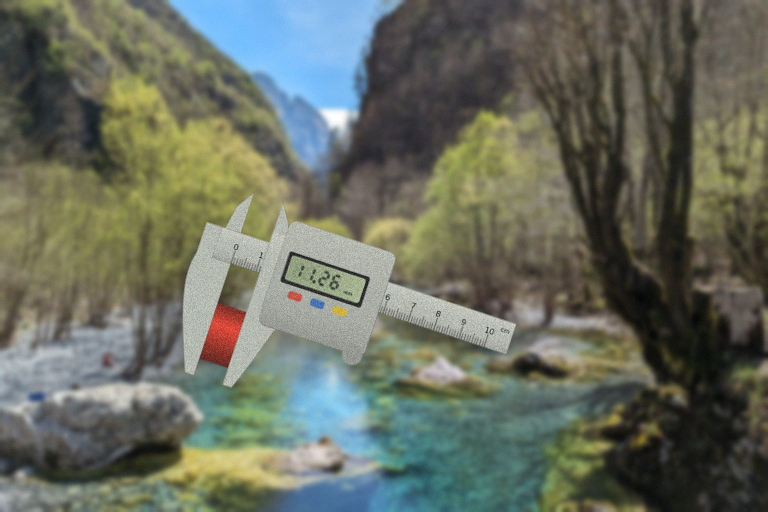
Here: 11.26 (mm)
